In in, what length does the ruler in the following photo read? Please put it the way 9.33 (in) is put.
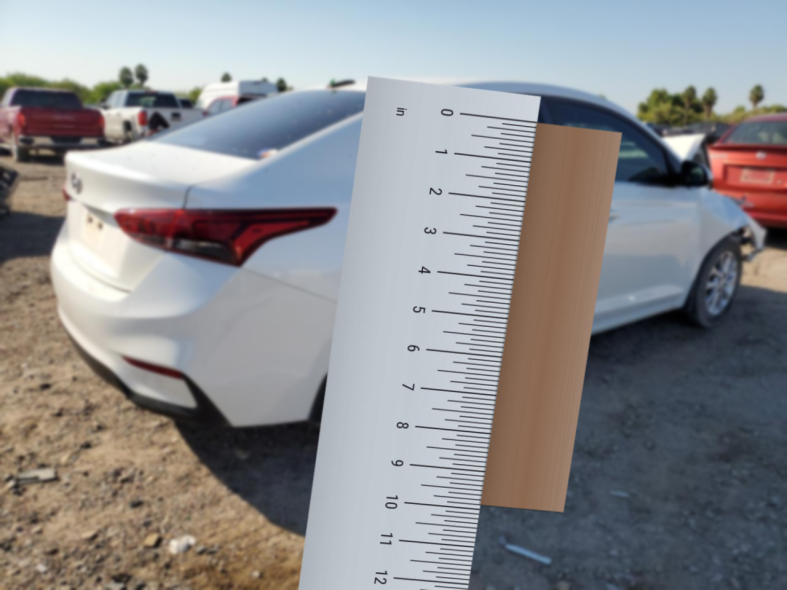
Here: 9.875 (in)
